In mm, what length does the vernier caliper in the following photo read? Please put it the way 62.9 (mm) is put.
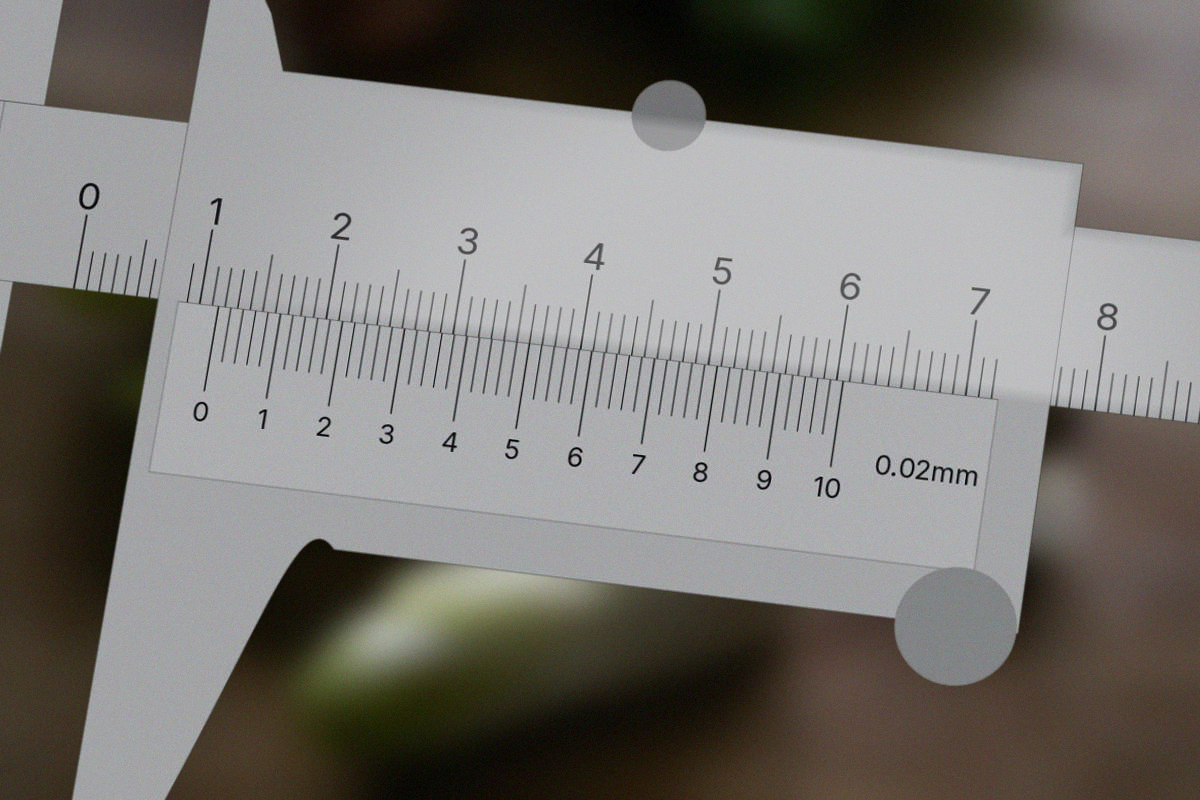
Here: 11.5 (mm)
